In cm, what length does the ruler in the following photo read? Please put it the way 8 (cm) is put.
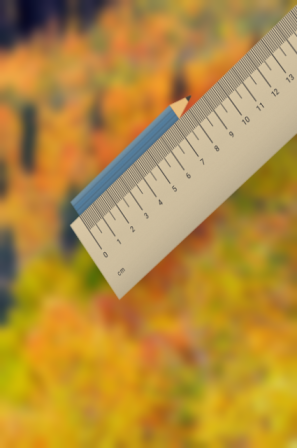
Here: 8.5 (cm)
